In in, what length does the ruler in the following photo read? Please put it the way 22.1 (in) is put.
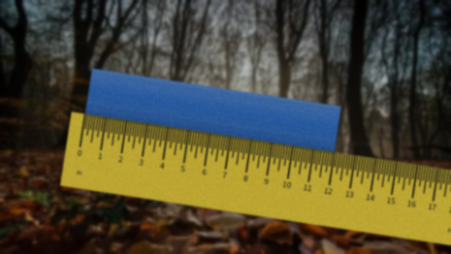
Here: 12 (in)
